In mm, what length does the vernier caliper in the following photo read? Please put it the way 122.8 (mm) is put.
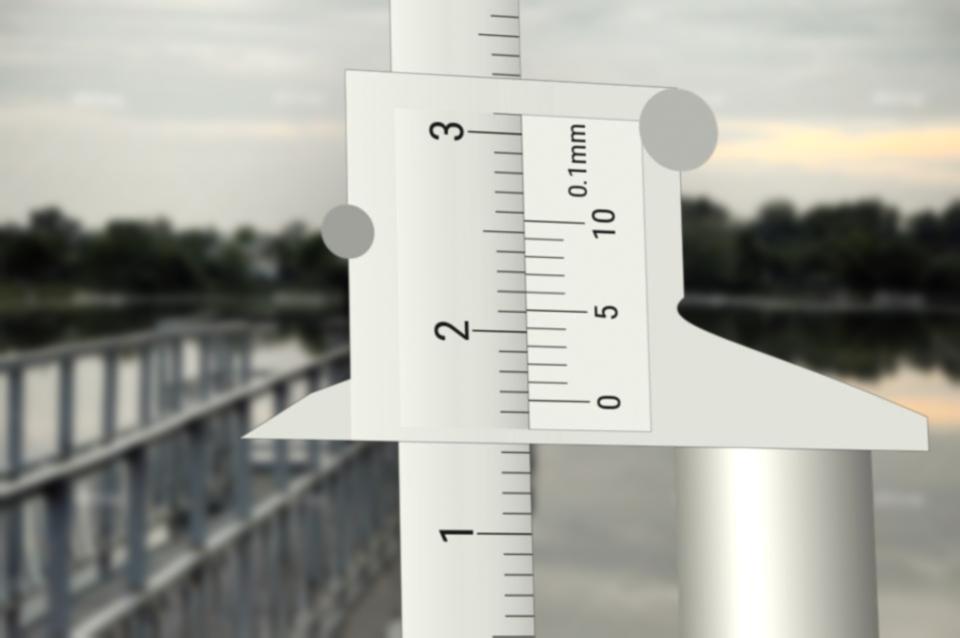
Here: 16.6 (mm)
